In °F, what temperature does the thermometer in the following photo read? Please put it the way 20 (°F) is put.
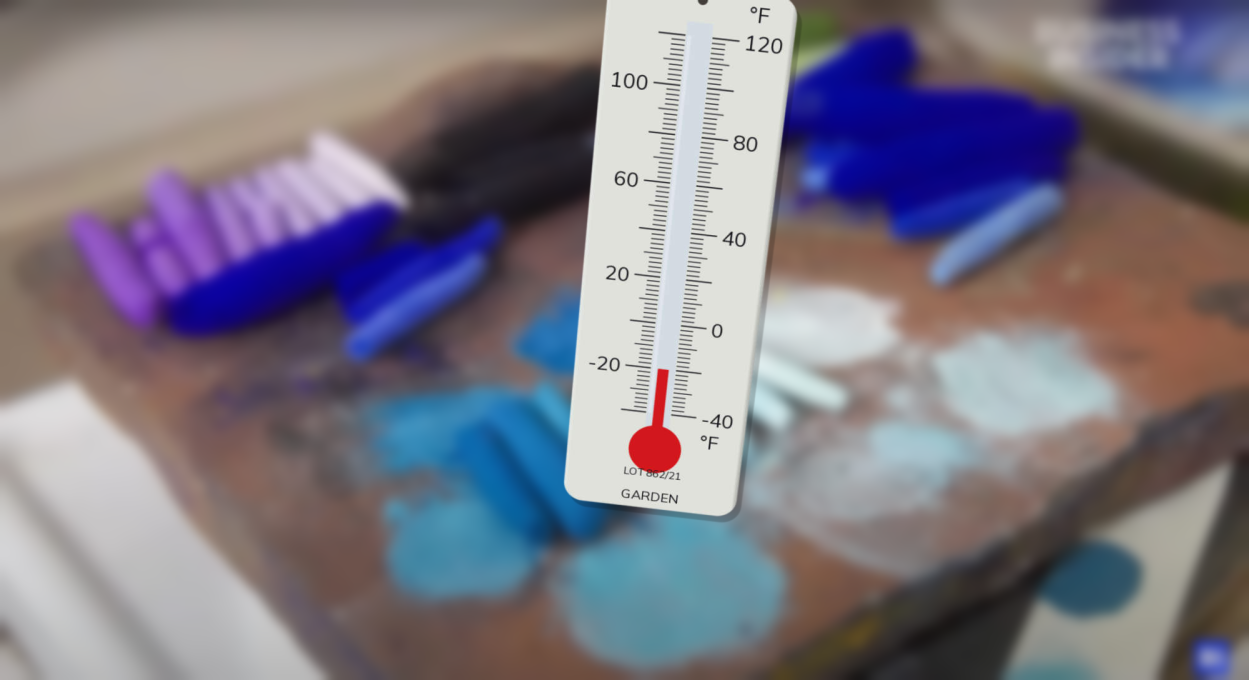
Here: -20 (°F)
